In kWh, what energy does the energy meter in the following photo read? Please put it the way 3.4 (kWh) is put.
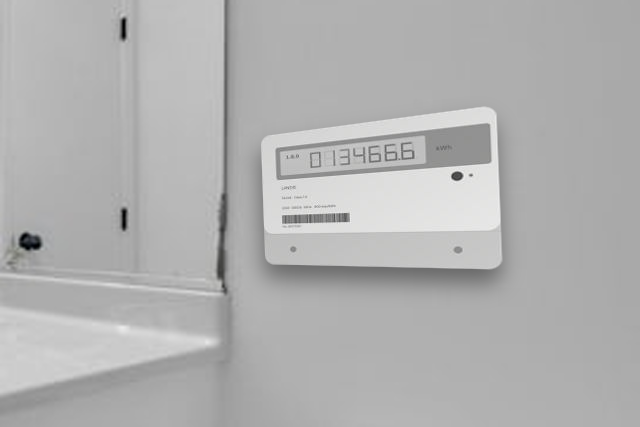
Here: 13466.6 (kWh)
